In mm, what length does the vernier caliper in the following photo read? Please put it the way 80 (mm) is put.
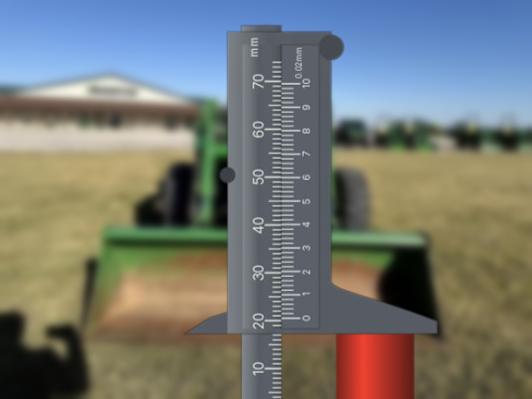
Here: 20.5 (mm)
